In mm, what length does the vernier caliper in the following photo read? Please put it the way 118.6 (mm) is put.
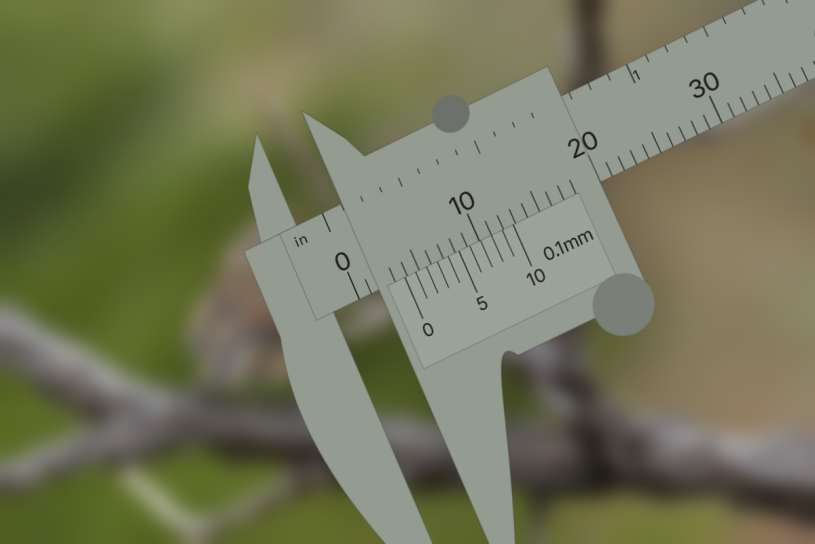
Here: 3.8 (mm)
